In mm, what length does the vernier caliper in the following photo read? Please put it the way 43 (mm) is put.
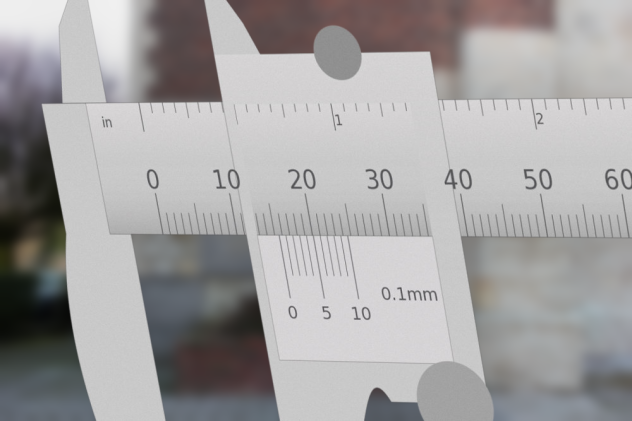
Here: 15.6 (mm)
